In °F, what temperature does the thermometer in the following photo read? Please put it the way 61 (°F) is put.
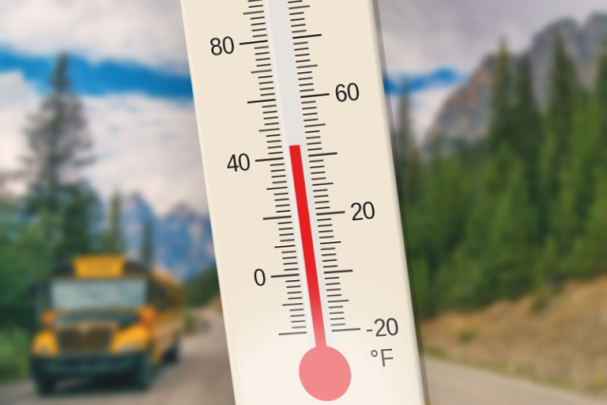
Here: 44 (°F)
